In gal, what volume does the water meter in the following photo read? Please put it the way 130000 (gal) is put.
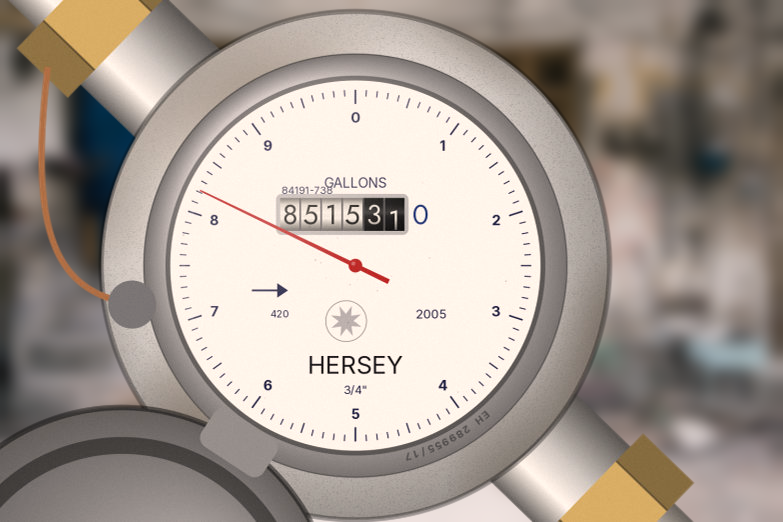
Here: 8515308.2 (gal)
